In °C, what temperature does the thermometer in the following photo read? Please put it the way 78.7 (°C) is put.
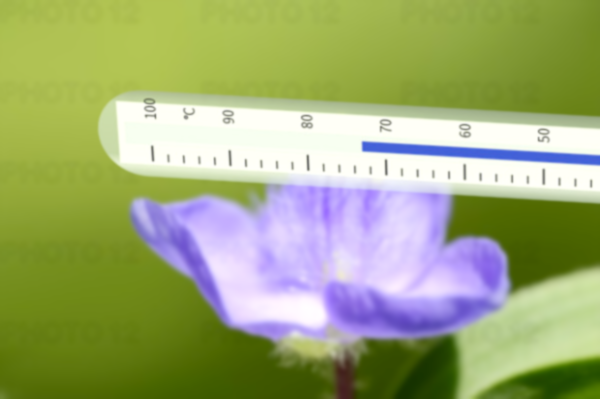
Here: 73 (°C)
